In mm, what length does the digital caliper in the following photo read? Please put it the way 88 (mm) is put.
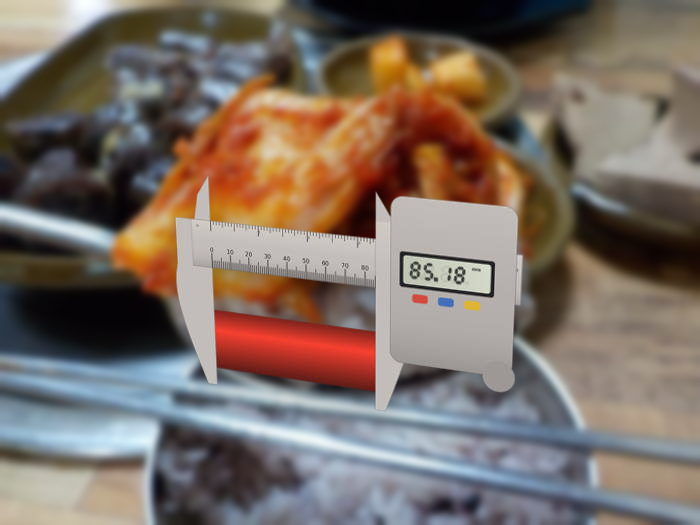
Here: 85.18 (mm)
